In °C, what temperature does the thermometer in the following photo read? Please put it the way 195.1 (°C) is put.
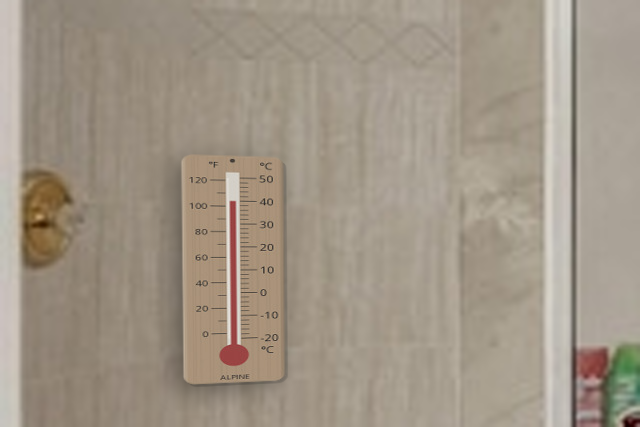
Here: 40 (°C)
